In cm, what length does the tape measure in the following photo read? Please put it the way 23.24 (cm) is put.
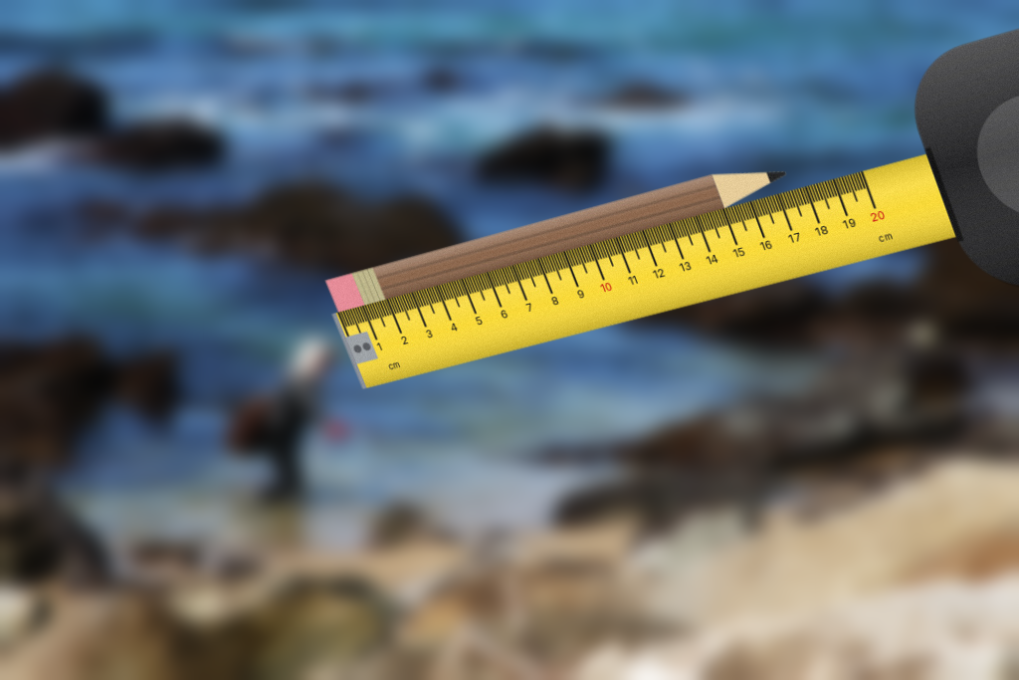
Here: 17.5 (cm)
